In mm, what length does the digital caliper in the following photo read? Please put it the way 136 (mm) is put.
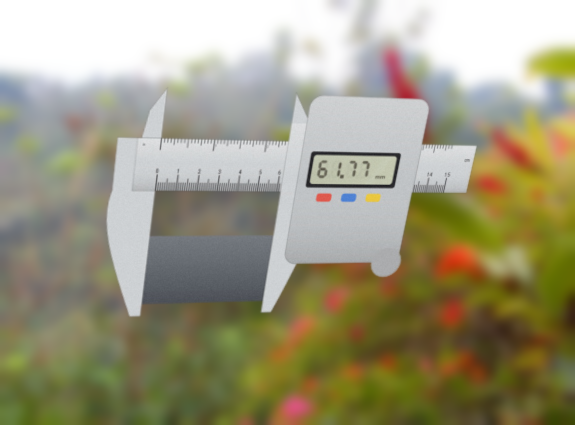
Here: 61.77 (mm)
